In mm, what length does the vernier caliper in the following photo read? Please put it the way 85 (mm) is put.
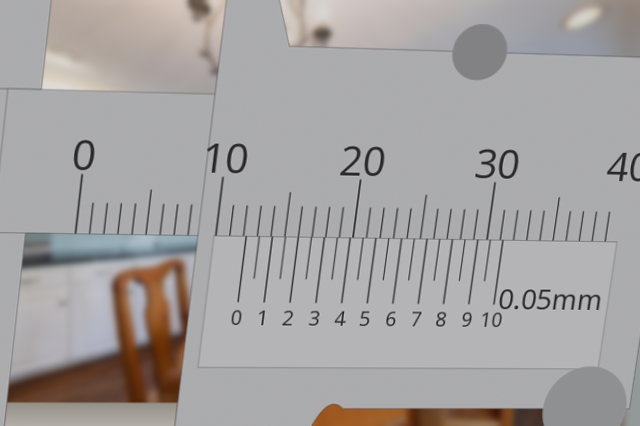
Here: 12.2 (mm)
